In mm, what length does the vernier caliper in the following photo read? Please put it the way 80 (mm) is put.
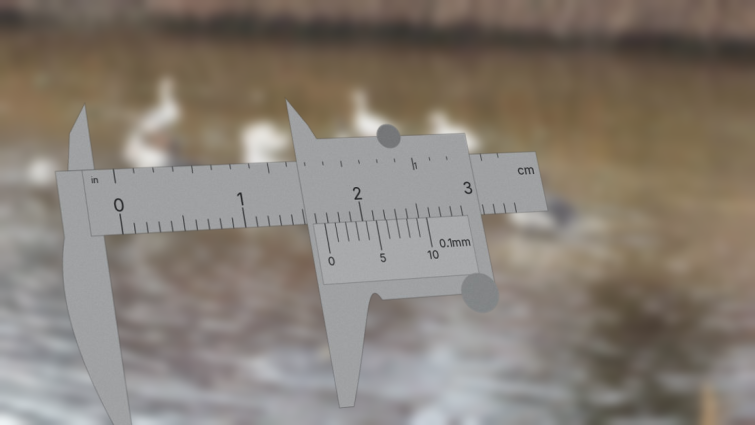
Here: 16.7 (mm)
